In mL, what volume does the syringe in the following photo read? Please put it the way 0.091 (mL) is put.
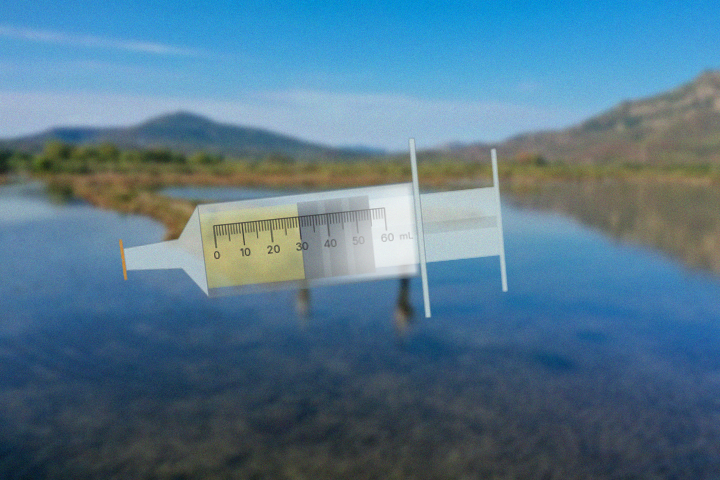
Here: 30 (mL)
